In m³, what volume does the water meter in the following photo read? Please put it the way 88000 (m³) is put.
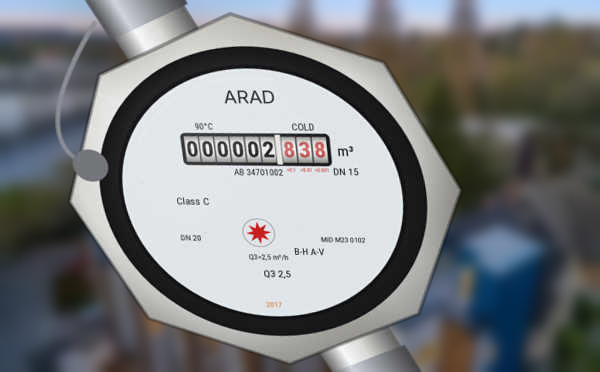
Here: 2.838 (m³)
